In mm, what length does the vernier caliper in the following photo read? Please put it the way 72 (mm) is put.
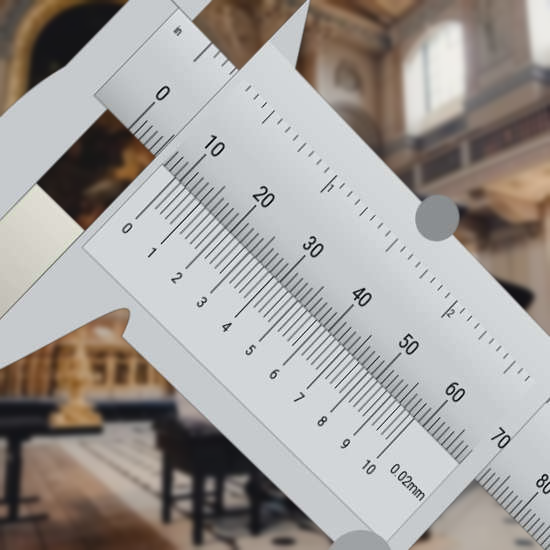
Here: 9.2 (mm)
